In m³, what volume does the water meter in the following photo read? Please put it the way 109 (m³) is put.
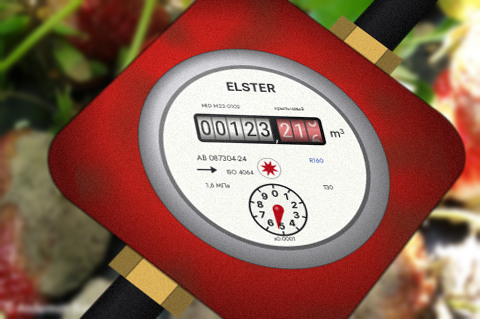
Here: 123.2155 (m³)
